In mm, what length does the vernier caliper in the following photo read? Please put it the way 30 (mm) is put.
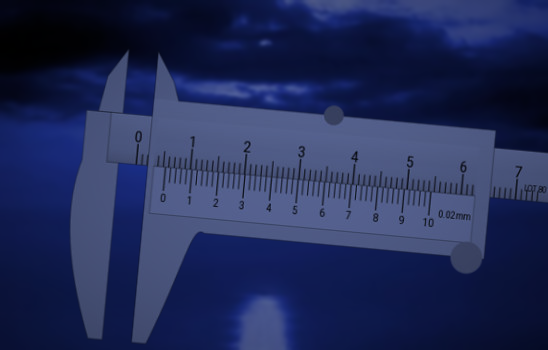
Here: 5.4 (mm)
